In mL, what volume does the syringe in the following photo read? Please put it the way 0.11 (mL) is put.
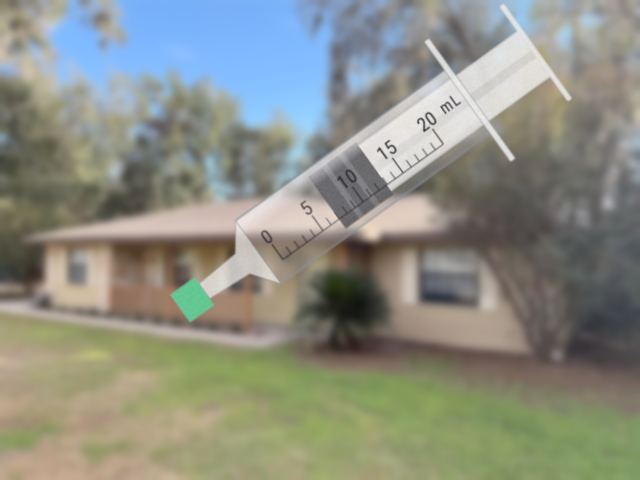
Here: 7 (mL)
